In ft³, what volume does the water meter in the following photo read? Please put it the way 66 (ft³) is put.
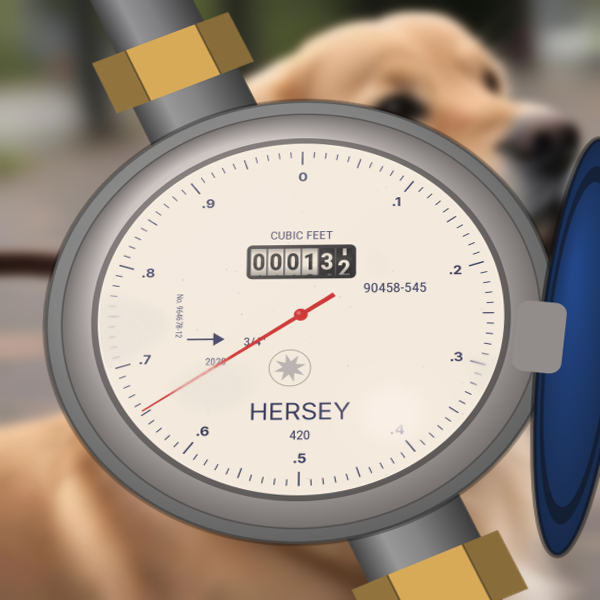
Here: 131.65 (ft³)
